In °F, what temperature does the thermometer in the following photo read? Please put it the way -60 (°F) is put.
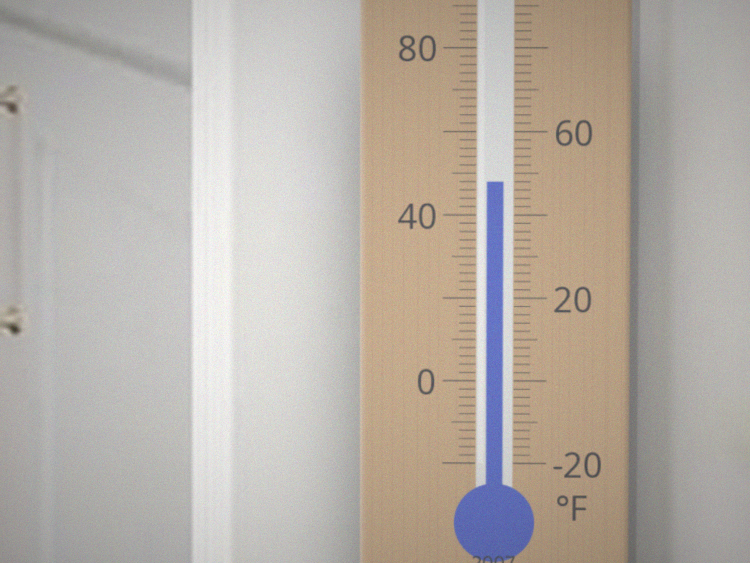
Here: 48 (°F)
